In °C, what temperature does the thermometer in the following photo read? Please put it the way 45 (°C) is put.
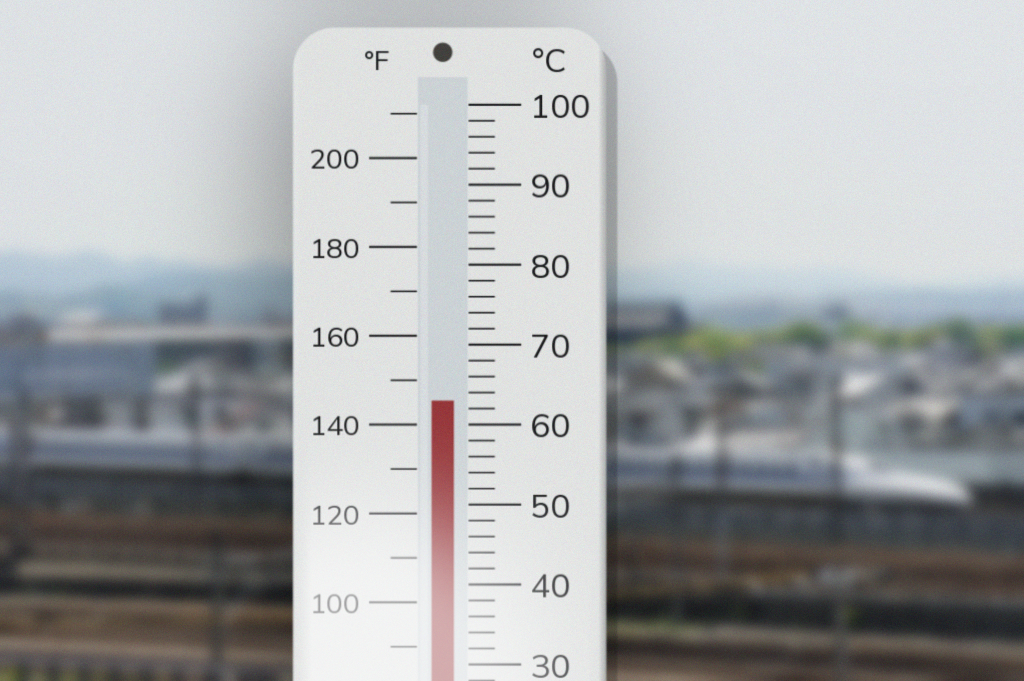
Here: 63 (°C)
